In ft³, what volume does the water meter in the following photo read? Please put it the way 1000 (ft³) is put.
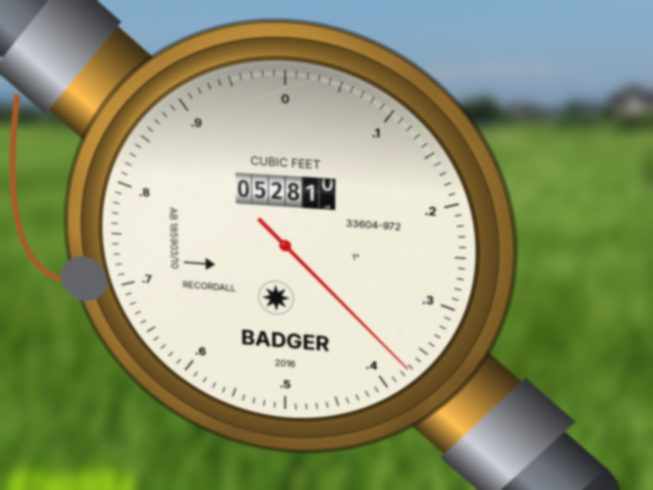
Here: 52810.37 (ft³)
